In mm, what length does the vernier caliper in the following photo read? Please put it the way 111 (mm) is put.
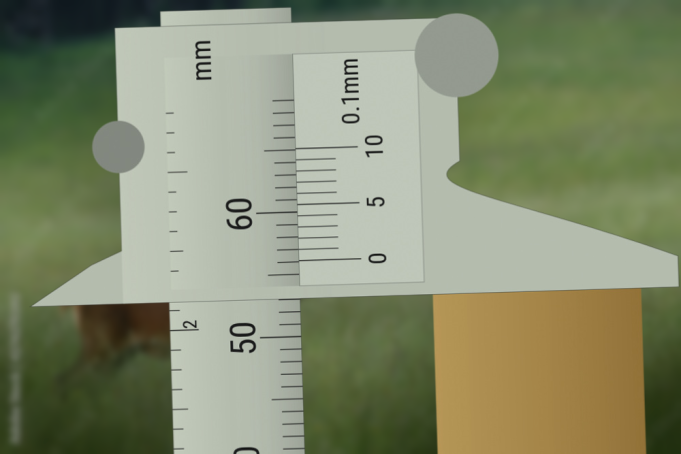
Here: 56.1 (mm)
